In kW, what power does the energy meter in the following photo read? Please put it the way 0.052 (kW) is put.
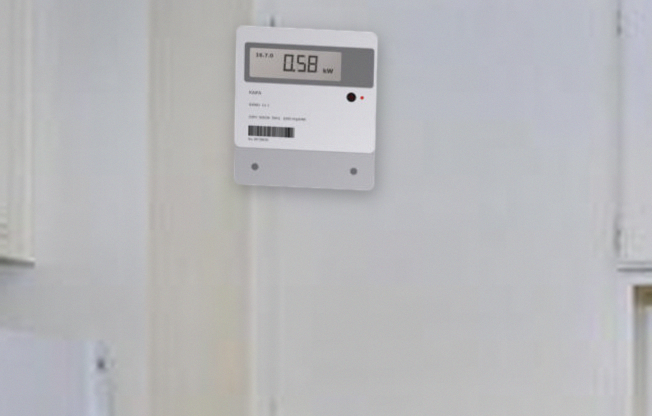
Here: 0.58 (kW)
